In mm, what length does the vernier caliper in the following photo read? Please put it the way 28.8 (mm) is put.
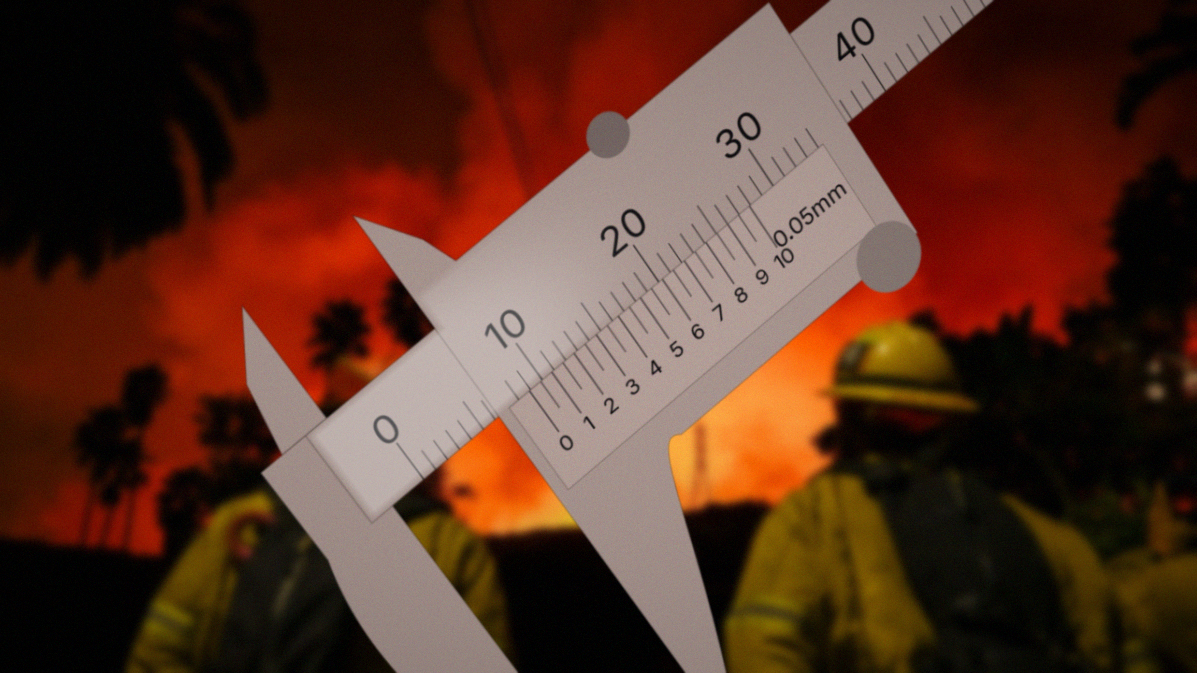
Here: 8.9 (mm)
